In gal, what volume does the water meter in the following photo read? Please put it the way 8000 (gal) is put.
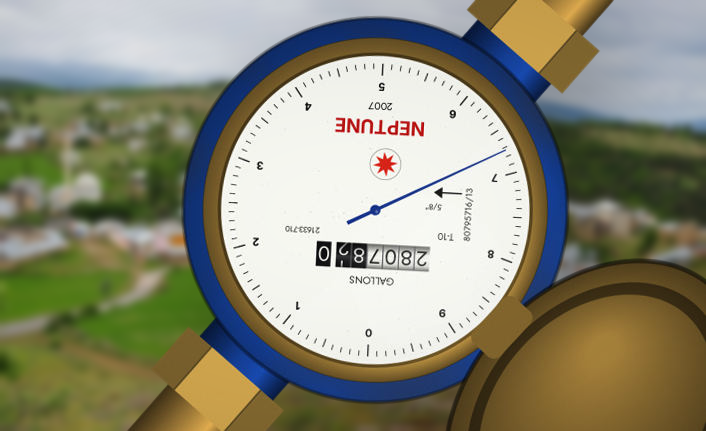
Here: 2807816.7 (gal)
